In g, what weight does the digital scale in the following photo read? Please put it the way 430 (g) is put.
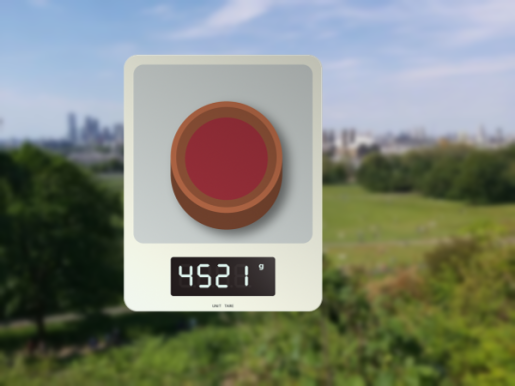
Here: 4521 (g)
